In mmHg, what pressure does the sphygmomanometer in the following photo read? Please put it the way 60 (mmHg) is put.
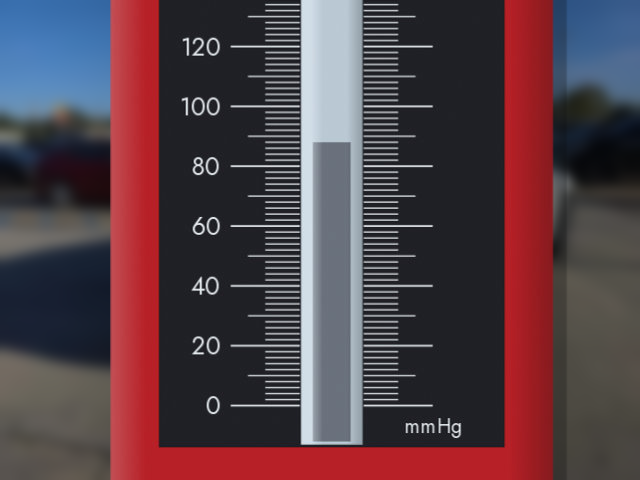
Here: 88 (mmHg)
